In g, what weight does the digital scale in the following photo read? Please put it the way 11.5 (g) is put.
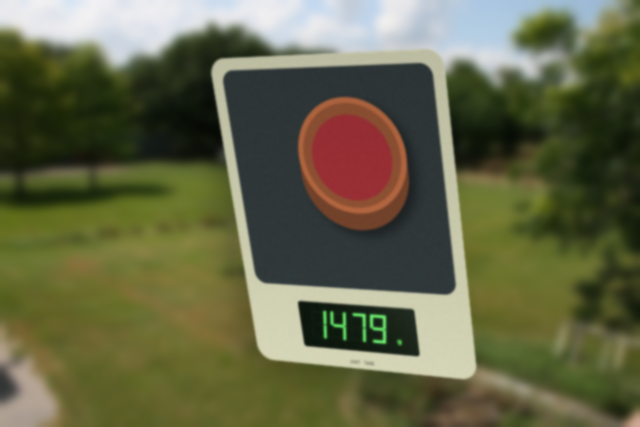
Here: 1479 (g)
